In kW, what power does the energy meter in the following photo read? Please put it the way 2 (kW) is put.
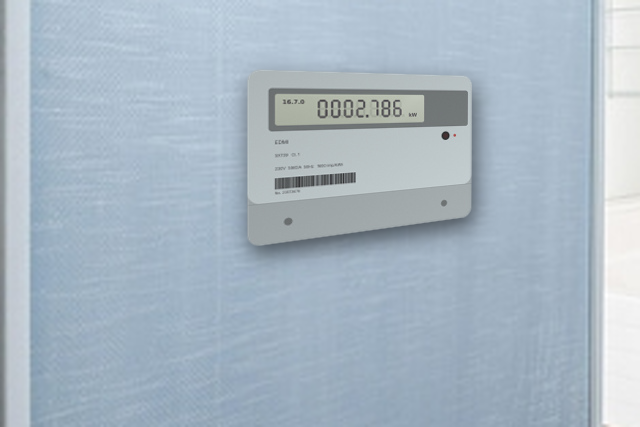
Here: 2.786 (kW)
